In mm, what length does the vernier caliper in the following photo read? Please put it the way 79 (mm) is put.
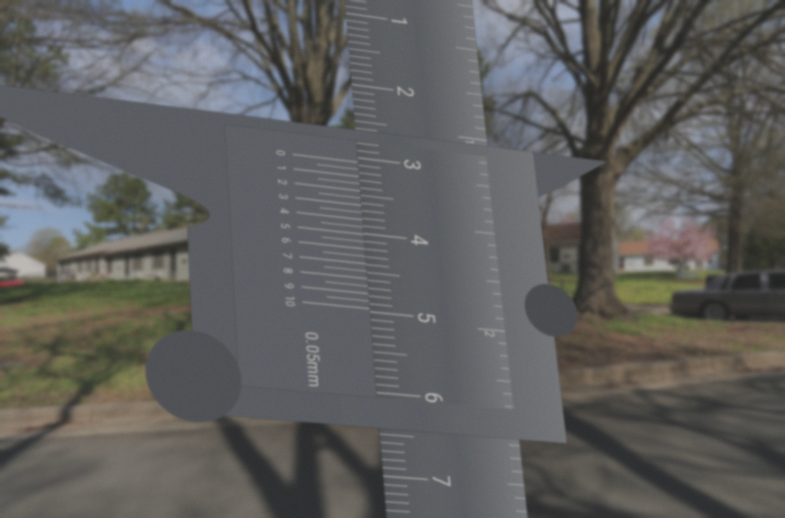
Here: 30.6 (mm)
